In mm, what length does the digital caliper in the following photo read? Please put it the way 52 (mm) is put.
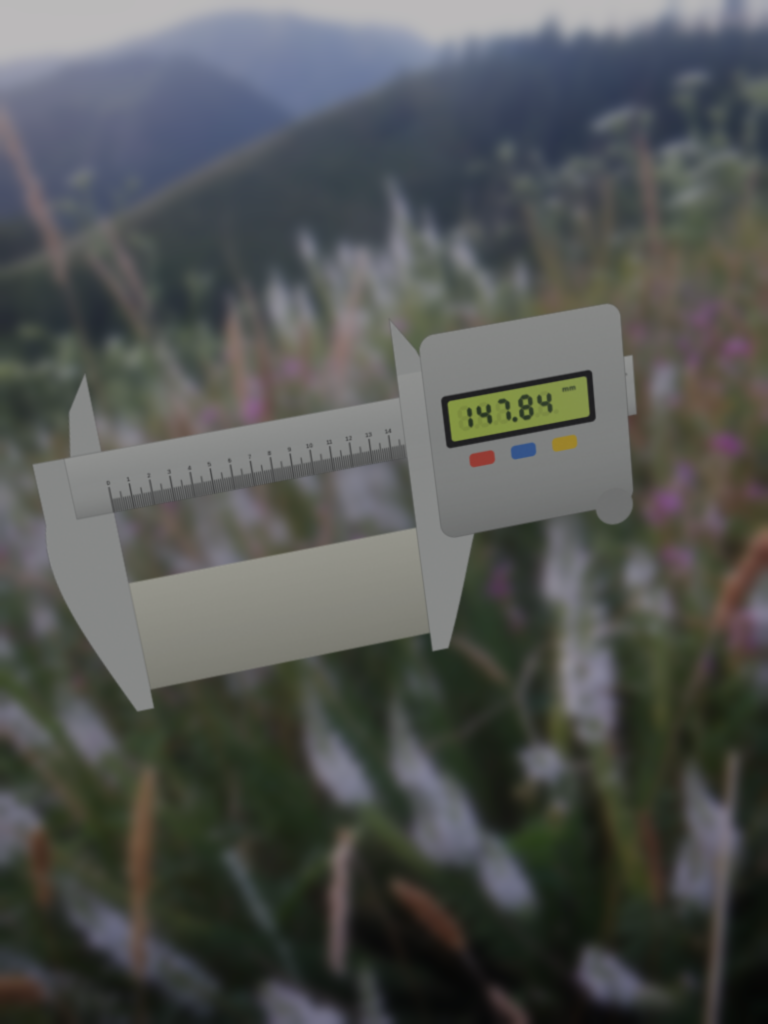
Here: 147.84 (mm)
